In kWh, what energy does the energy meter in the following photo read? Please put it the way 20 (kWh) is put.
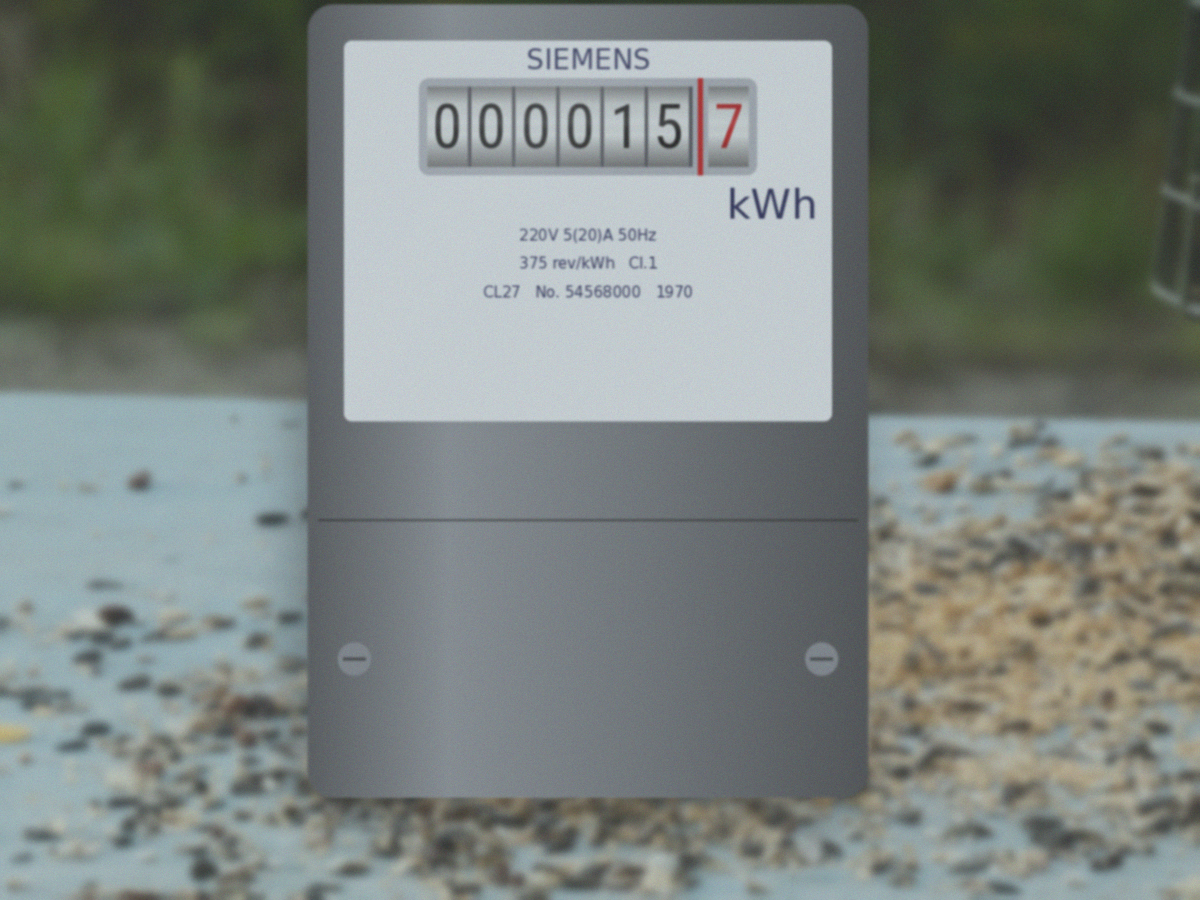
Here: 15.7 (kWh)
